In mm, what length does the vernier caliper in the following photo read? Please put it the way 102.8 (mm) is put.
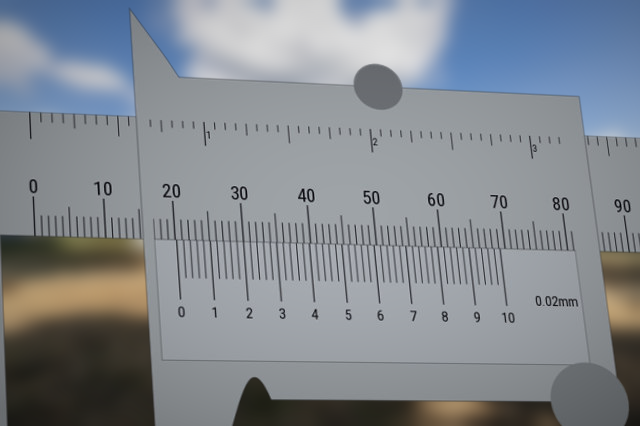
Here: 20.2 (mm)
